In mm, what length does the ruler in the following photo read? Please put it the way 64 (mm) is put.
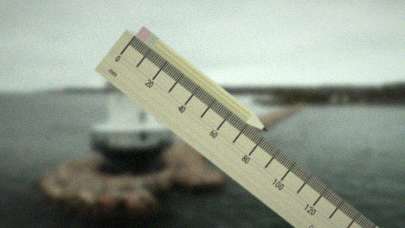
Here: 80 (mm)
